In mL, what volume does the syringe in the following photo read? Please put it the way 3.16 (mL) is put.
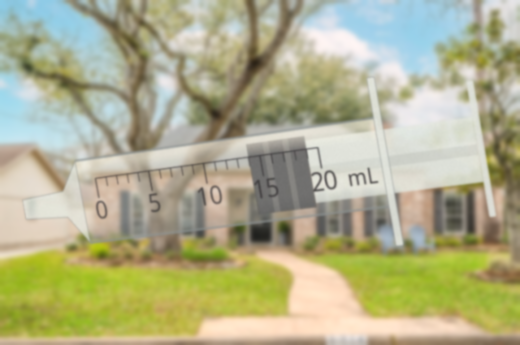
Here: 14 (mL)
